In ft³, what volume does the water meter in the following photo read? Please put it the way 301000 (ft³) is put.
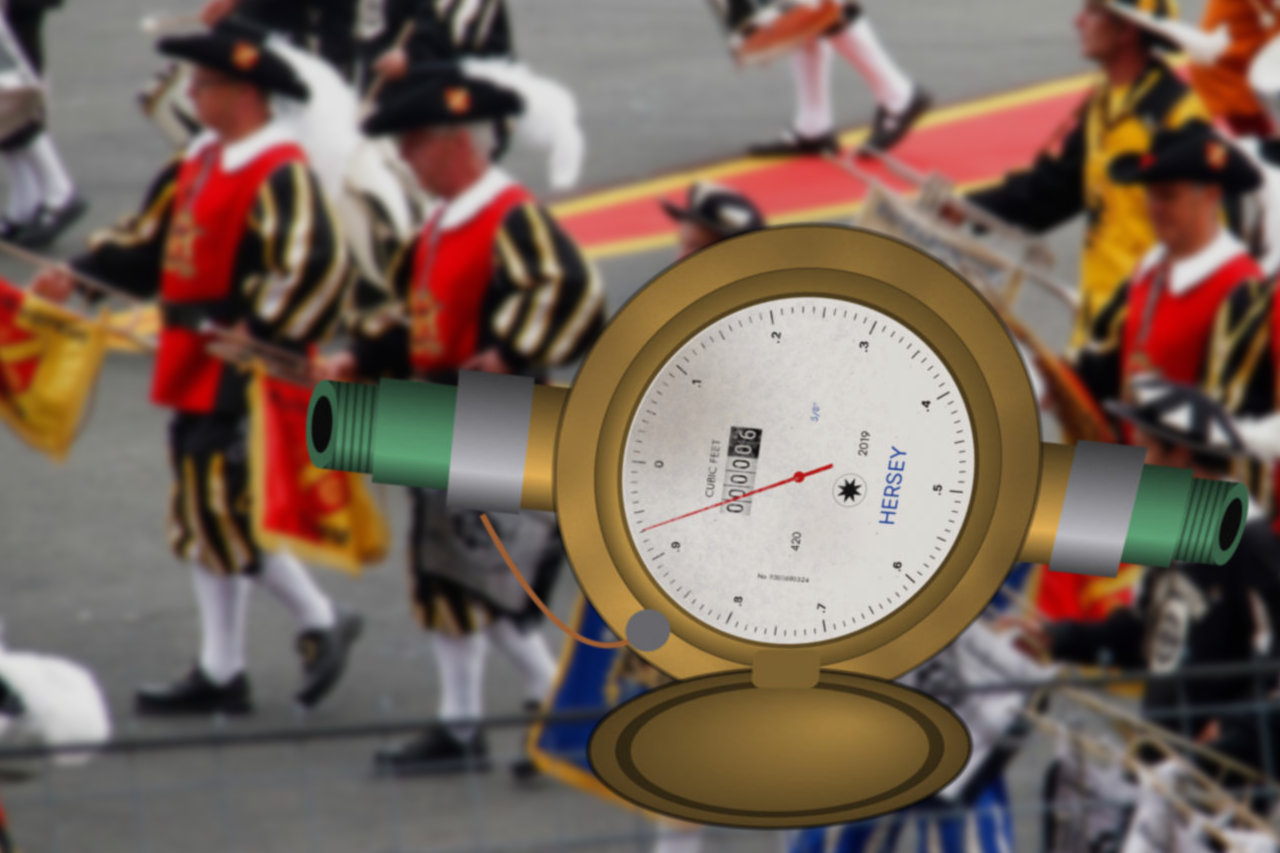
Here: 5.93 (ft³)
